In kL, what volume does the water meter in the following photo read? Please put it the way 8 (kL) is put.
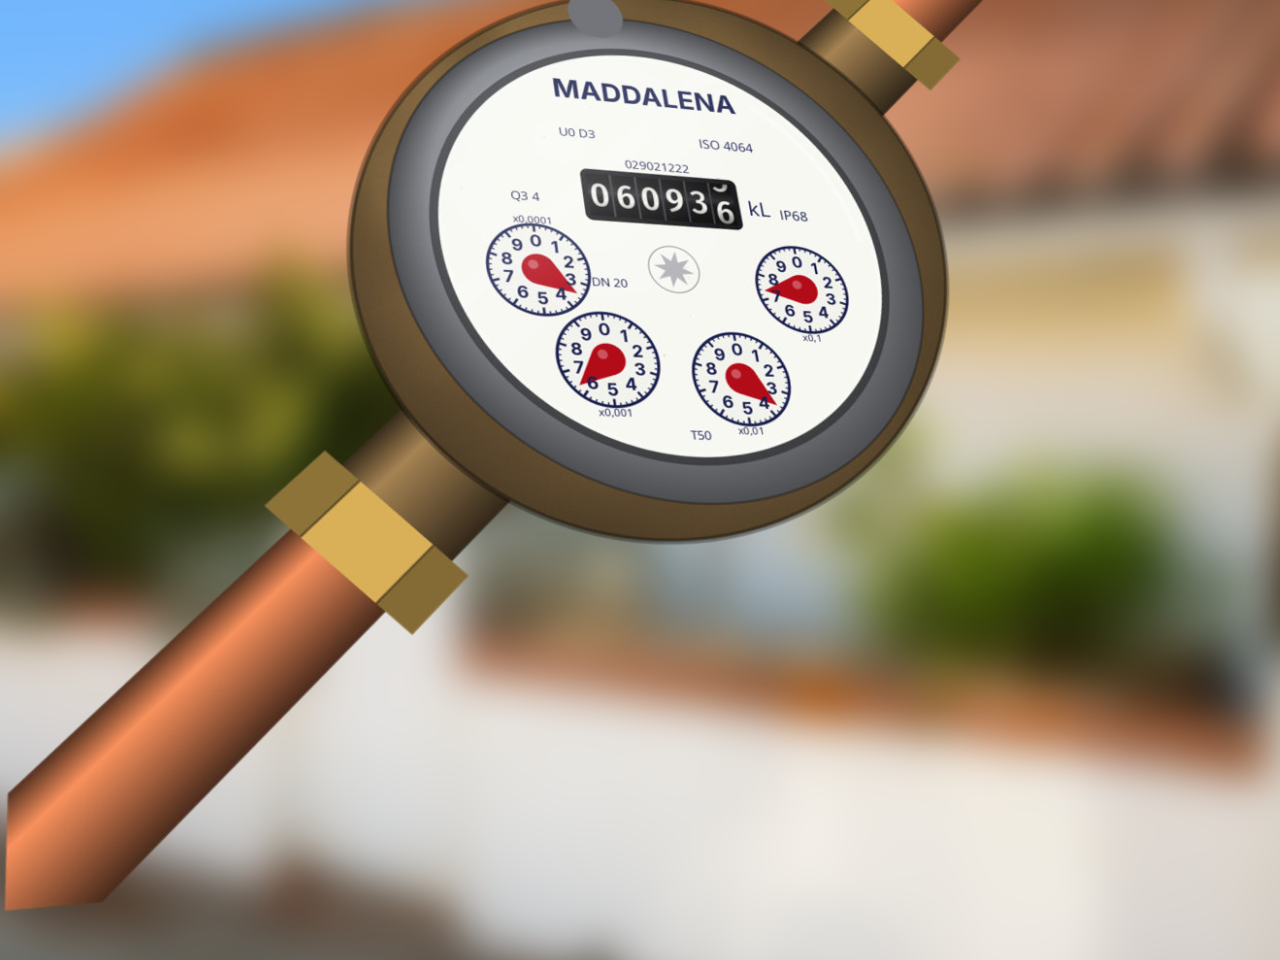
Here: 60935.7363 (kL)
